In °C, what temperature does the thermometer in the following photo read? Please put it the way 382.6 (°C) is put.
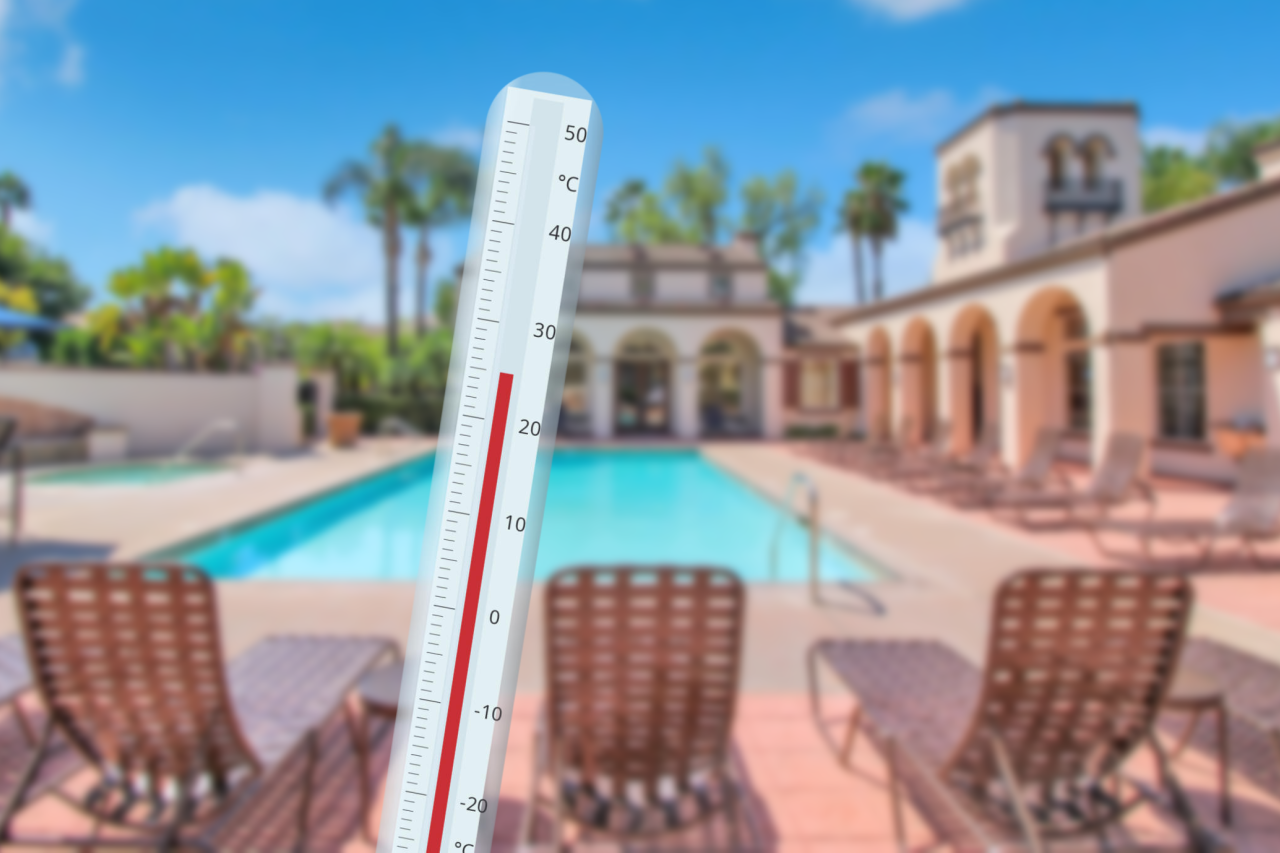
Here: 25 (°C)
